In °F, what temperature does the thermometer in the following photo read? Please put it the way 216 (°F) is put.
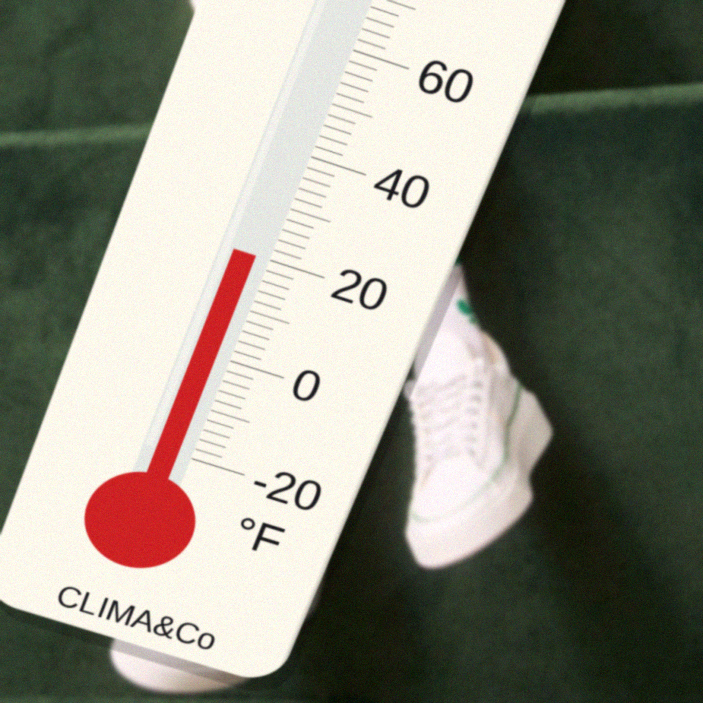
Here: 20 (°F)
